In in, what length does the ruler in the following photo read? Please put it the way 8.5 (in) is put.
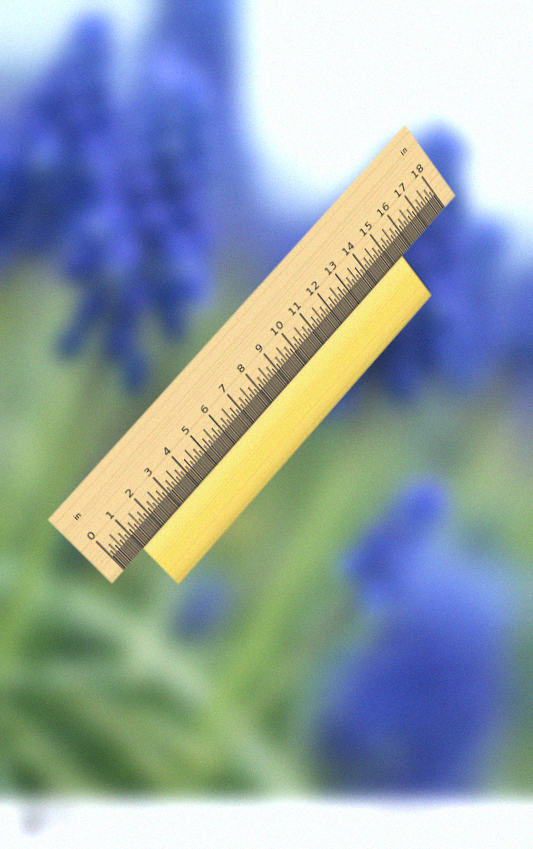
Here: 14.5 (in)
